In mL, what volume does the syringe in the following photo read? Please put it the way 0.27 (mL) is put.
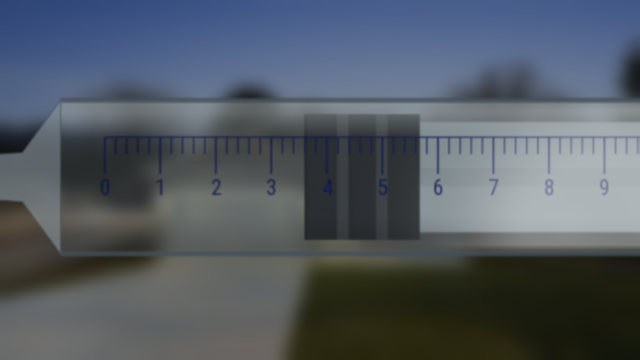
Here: 3.6 (mL)
